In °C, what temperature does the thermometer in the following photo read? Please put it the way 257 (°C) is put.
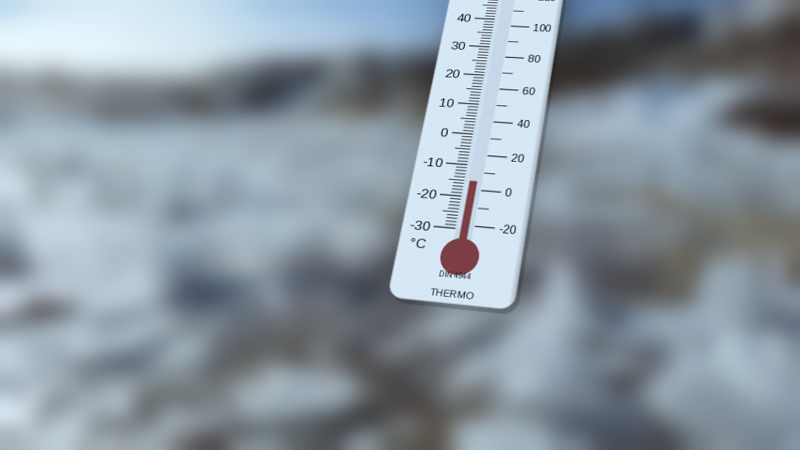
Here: -15 (°C)
